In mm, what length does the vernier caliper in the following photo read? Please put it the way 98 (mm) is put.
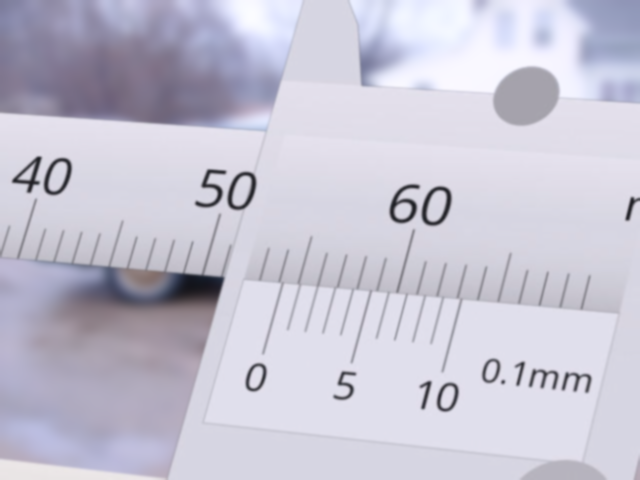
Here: 54.2 (mm)
